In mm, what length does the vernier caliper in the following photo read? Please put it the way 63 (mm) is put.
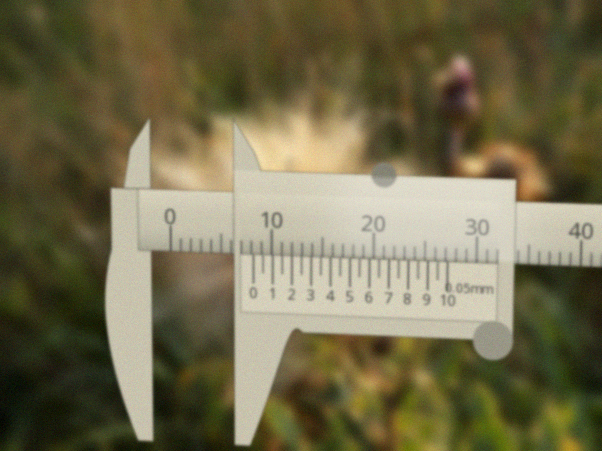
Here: 8.2 (mm)
